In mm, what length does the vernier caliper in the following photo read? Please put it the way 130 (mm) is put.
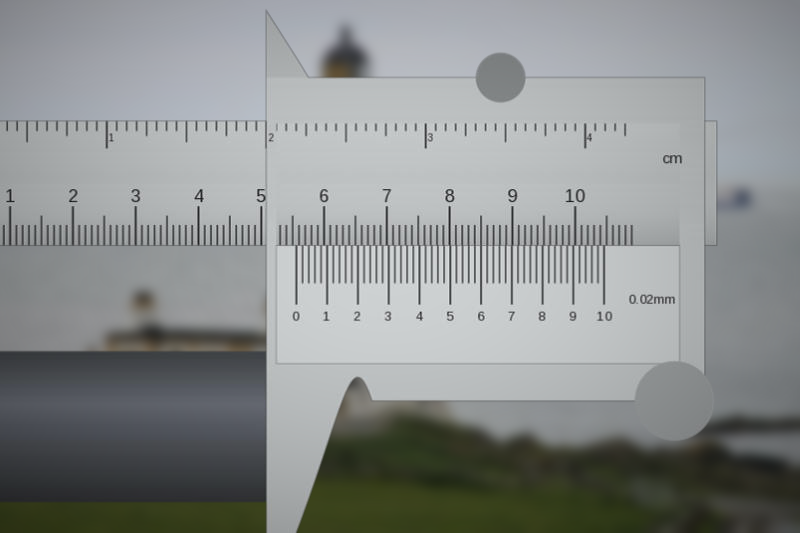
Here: 55.6 (mm)
